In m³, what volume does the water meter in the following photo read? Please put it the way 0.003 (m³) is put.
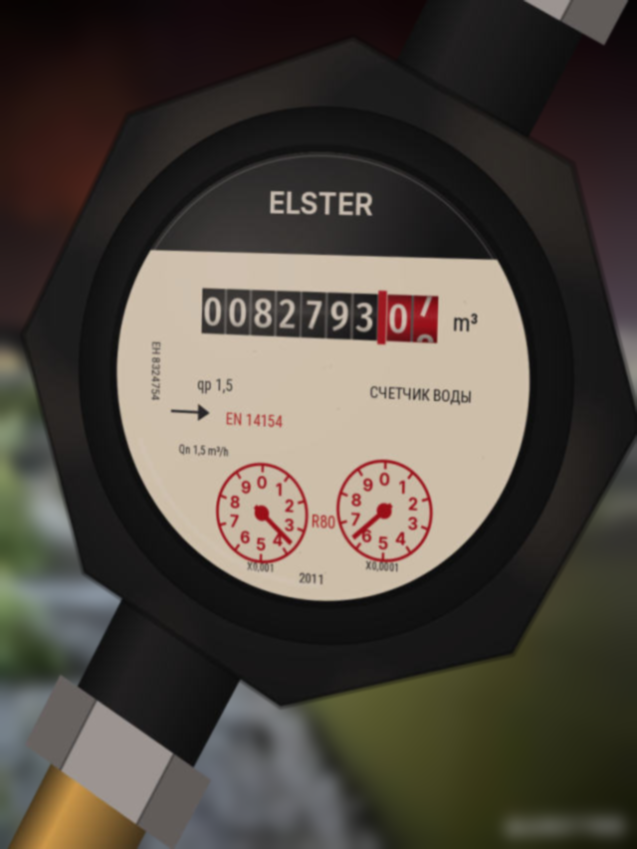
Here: 82793.0736 (m³)
